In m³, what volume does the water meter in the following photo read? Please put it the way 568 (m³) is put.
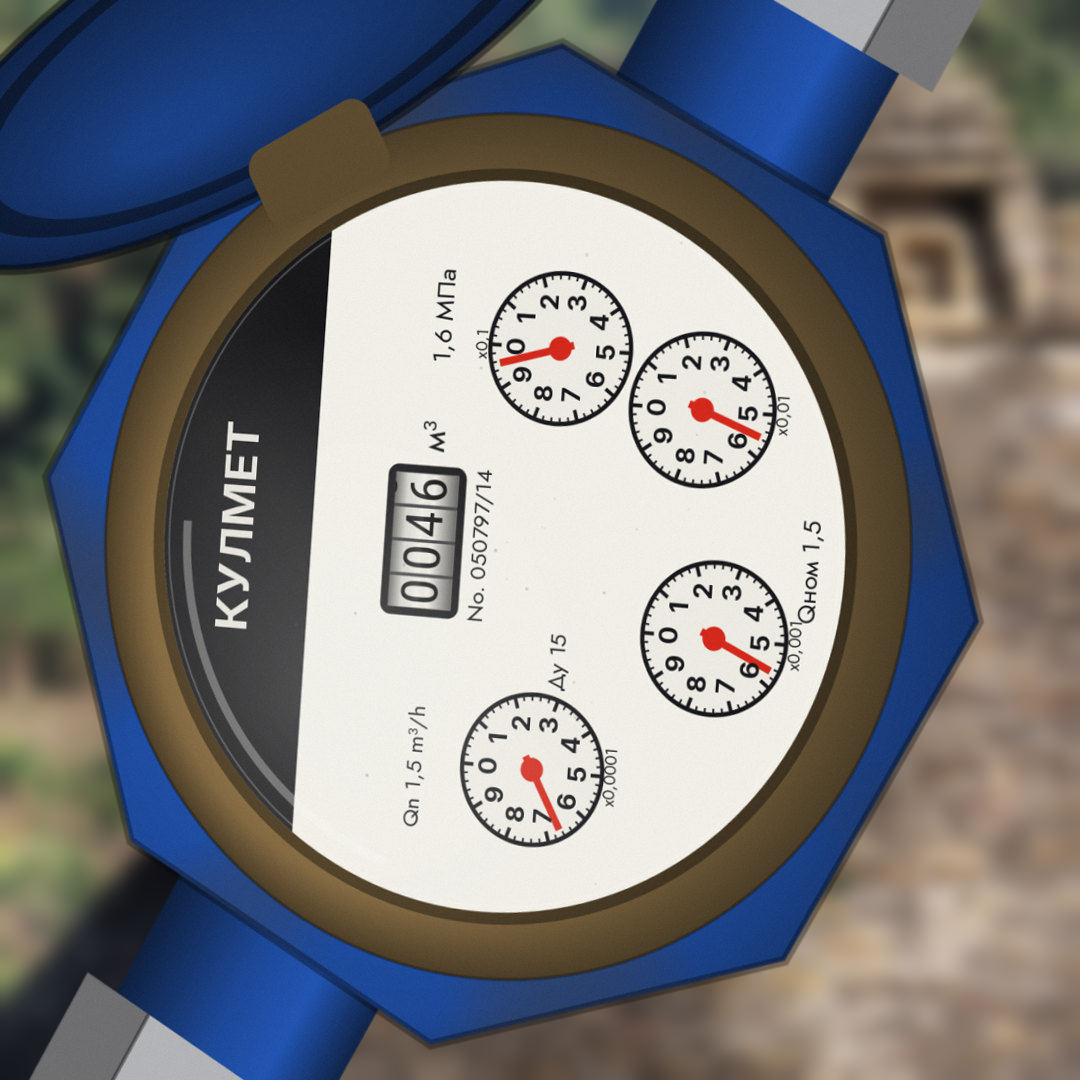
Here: 45.9556 (m³)
